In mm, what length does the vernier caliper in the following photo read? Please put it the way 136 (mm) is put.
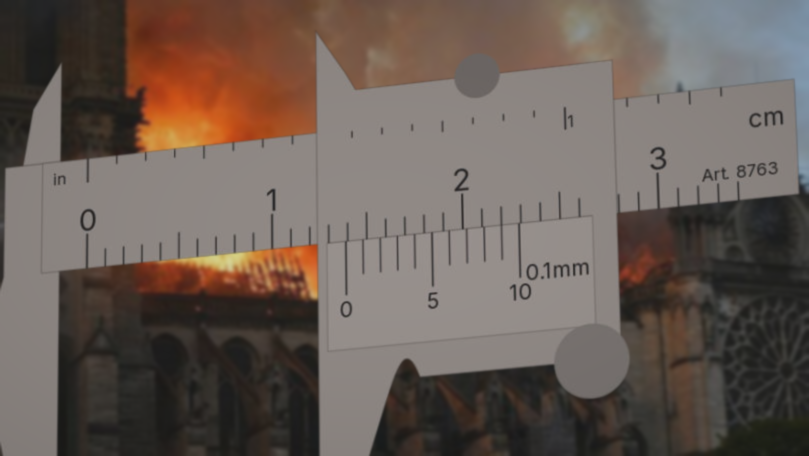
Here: 13.9 (mm)
